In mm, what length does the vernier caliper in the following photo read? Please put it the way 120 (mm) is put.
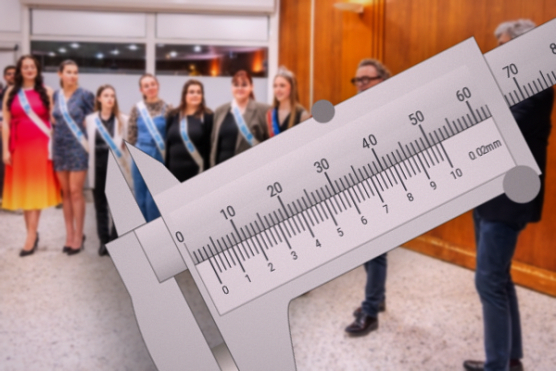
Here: 3.0 (mm)
